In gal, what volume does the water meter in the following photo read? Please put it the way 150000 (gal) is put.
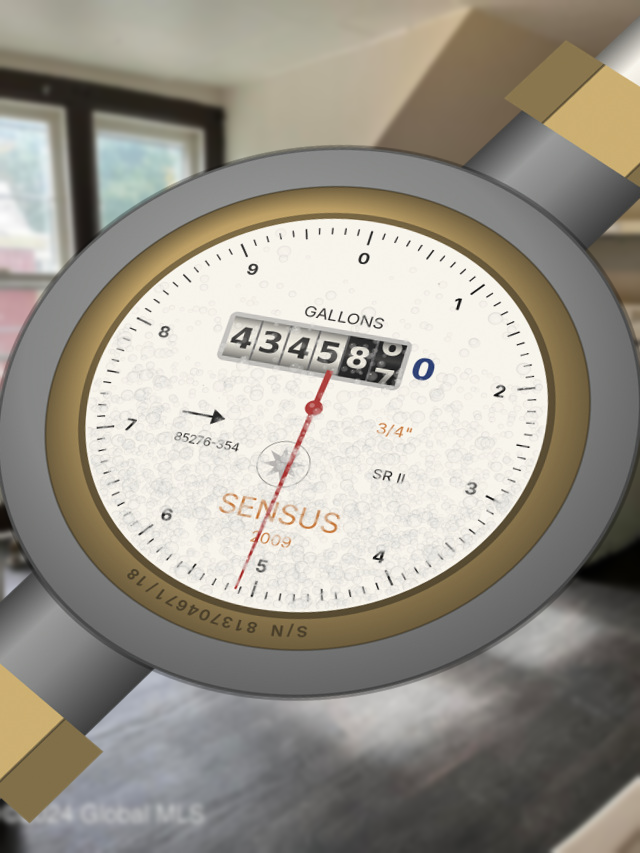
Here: 4345865.1 (gal)
